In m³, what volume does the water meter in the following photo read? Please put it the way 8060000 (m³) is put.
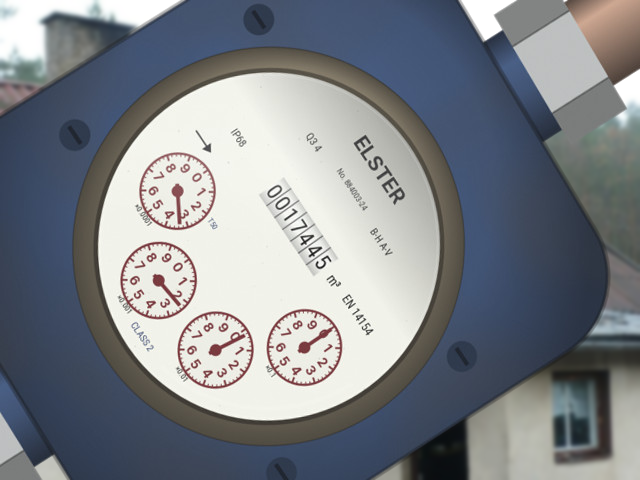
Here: 17445.0023 (m³)
